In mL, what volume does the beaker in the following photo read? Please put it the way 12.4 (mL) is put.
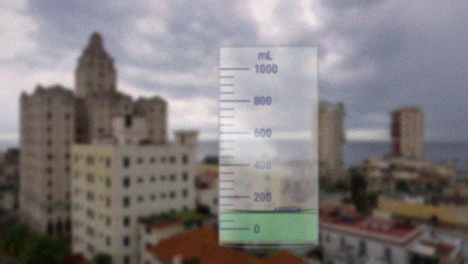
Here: 100 (mL)
